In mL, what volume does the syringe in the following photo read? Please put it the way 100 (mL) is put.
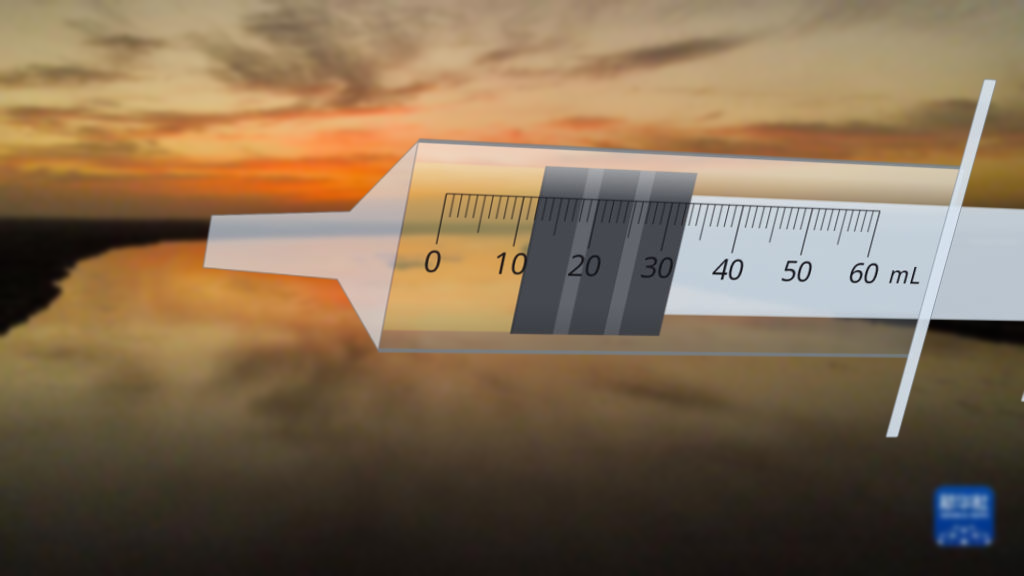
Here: 12 (mL)
